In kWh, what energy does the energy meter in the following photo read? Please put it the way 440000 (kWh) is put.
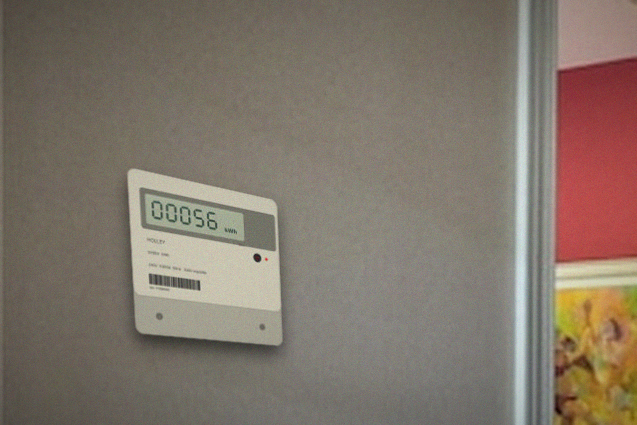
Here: 56 (kWh)
